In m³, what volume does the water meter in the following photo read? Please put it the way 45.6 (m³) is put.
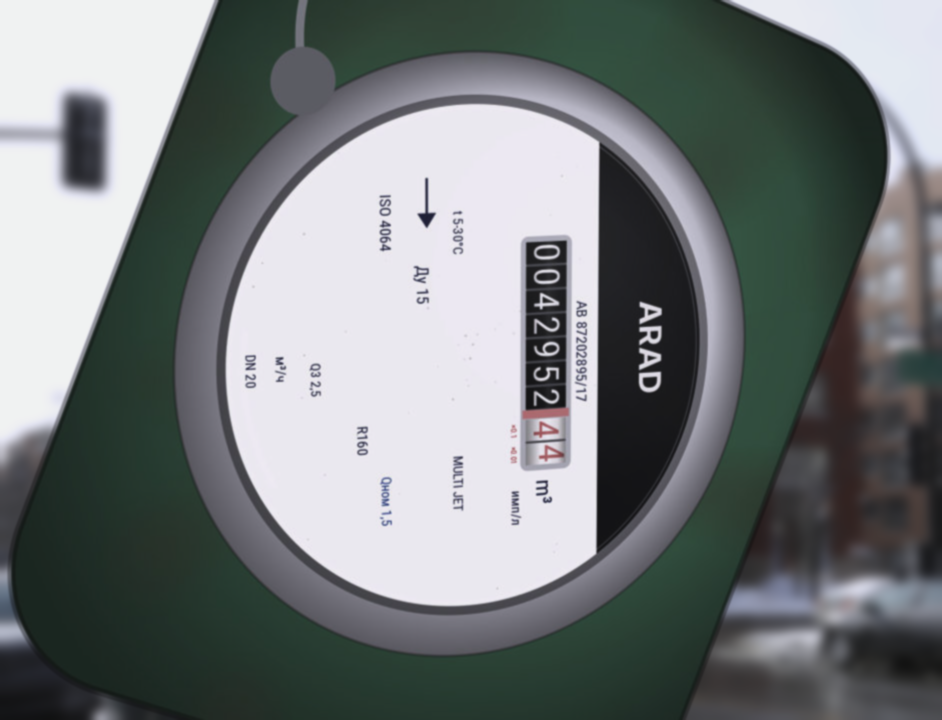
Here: 42952.44 (m³)
